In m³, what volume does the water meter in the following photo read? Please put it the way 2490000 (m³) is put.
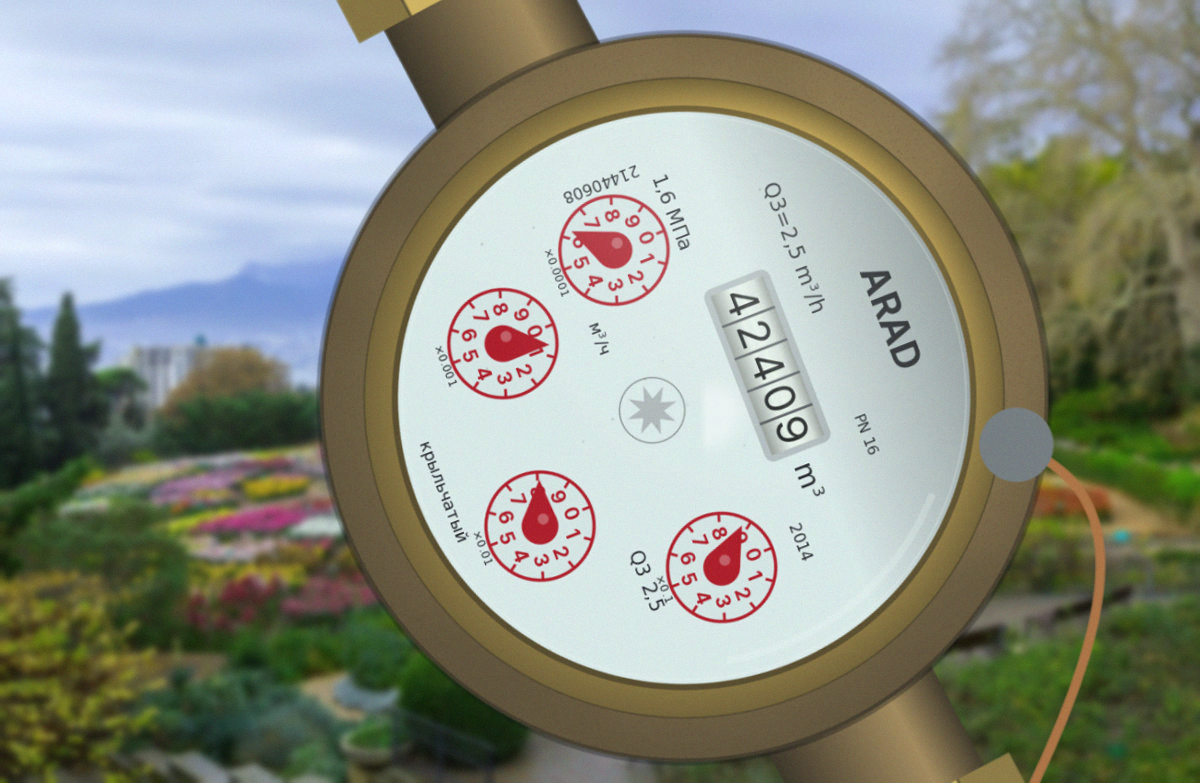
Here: 42409.8806 (m³)
